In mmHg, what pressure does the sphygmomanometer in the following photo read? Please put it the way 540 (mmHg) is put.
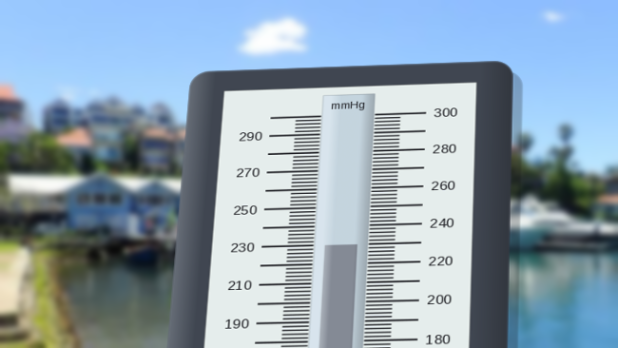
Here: 230 (mmHg)
